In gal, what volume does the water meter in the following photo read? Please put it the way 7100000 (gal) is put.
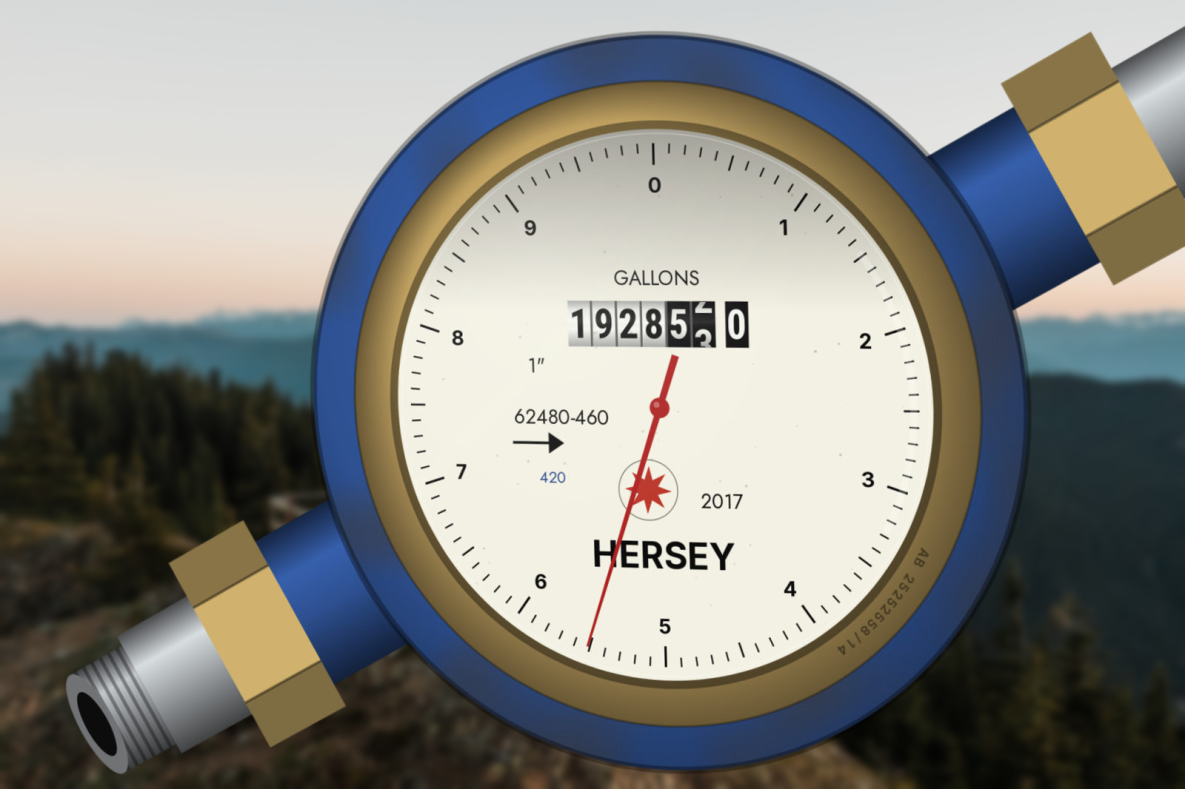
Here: 1928525.5 (gal)
